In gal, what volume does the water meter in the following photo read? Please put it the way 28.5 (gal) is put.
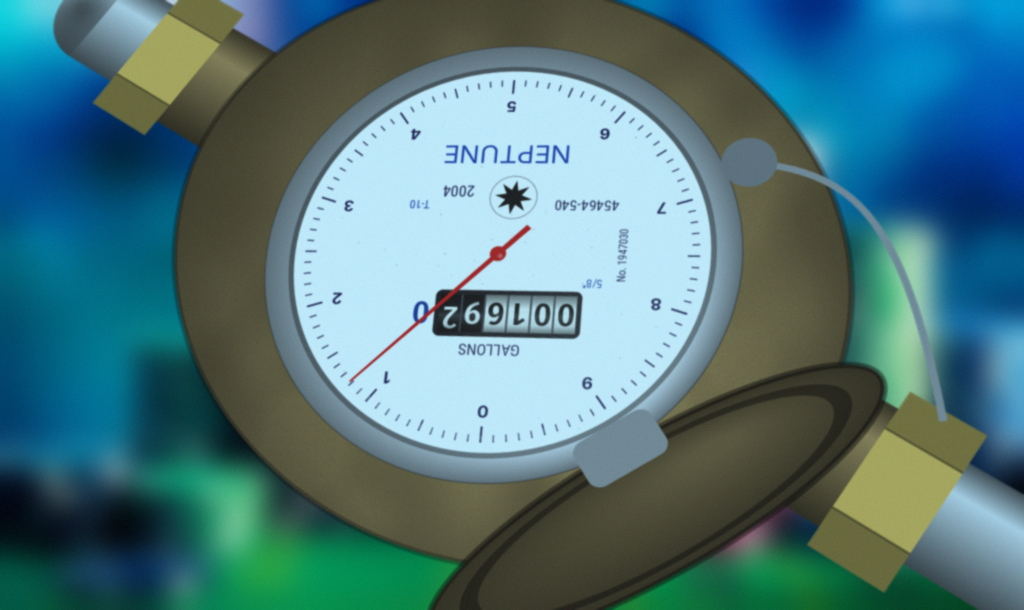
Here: 16921.2 (gal)
